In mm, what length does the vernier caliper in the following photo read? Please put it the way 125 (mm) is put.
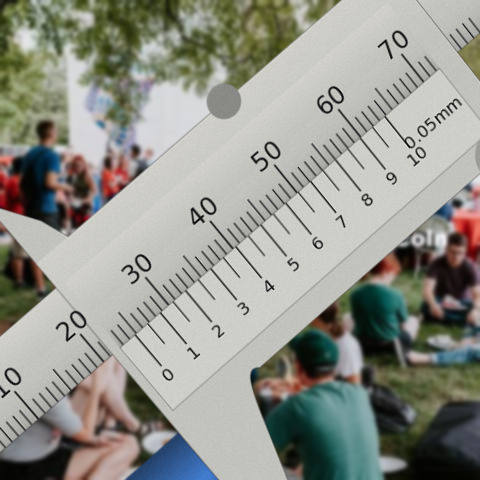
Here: 24.8 (mm)
